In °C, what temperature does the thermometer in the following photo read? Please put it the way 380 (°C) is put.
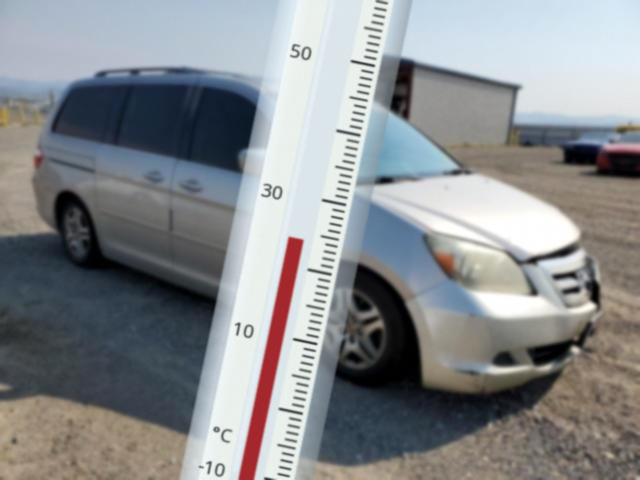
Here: 24 (°C)
